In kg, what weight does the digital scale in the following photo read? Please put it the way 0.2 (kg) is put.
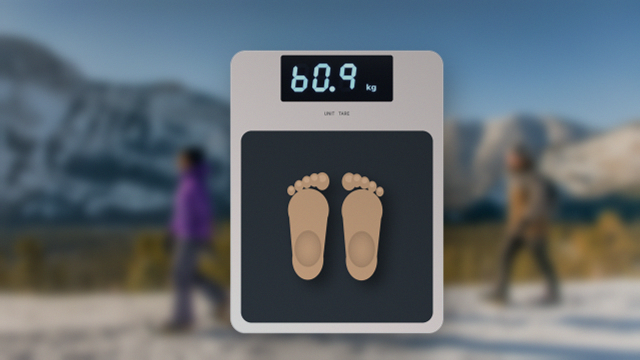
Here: 60.9 (kg)
